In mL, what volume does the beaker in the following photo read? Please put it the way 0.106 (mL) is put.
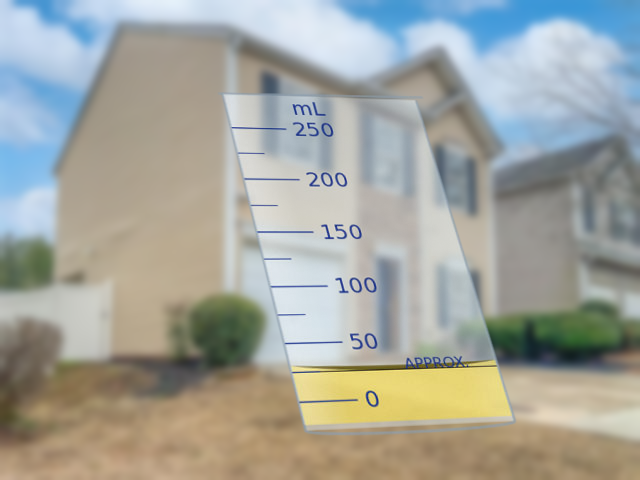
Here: 25 (mL)
